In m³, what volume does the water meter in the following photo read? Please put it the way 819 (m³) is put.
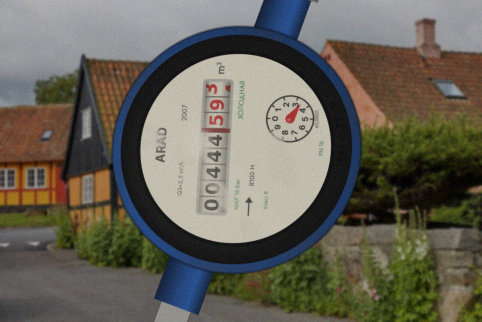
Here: 444.5933 (m³)
